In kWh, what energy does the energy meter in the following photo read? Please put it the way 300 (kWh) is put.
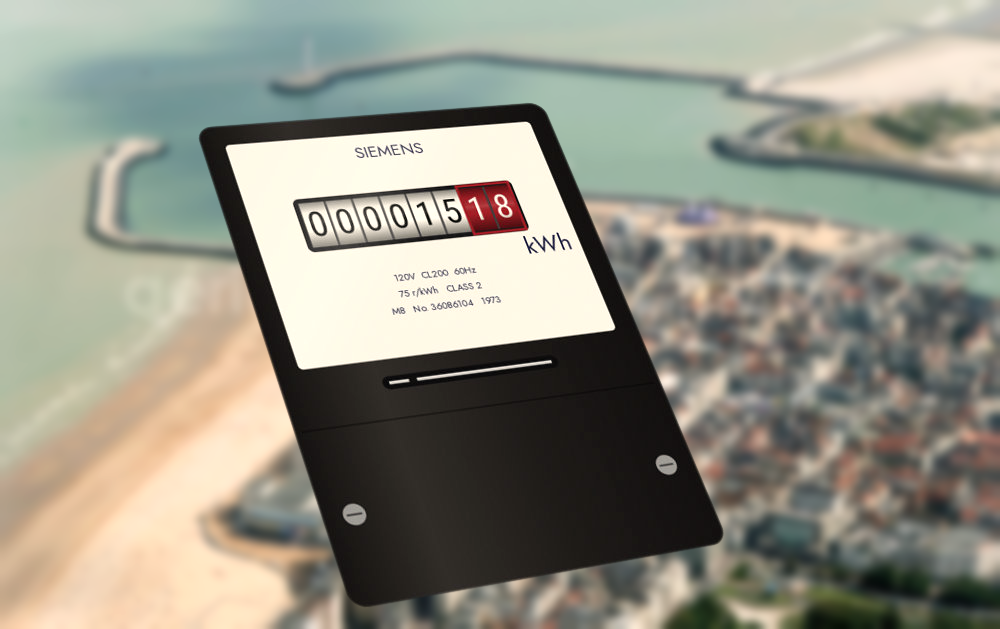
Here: 15.18 (kWh)
